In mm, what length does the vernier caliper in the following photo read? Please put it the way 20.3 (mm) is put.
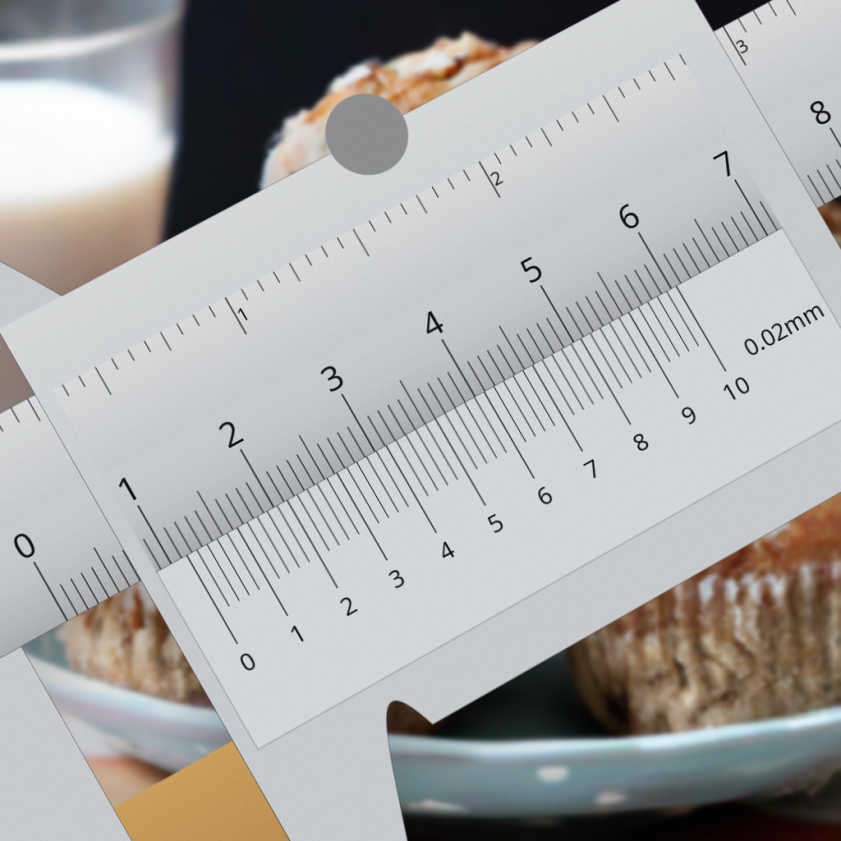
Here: 11.5 (mm)
